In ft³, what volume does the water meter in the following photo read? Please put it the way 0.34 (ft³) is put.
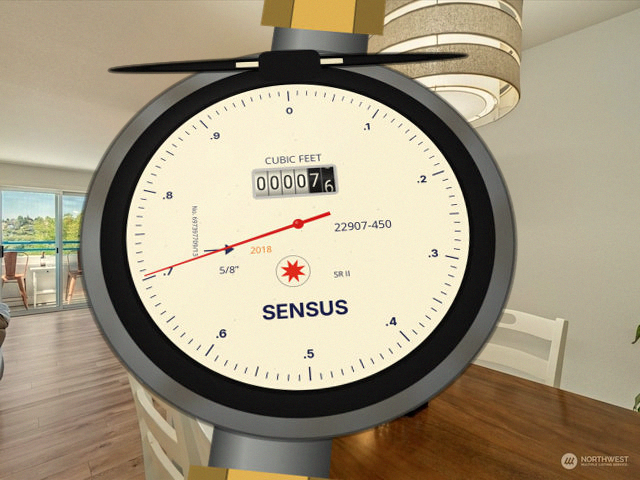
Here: 75.70 (ft³)
